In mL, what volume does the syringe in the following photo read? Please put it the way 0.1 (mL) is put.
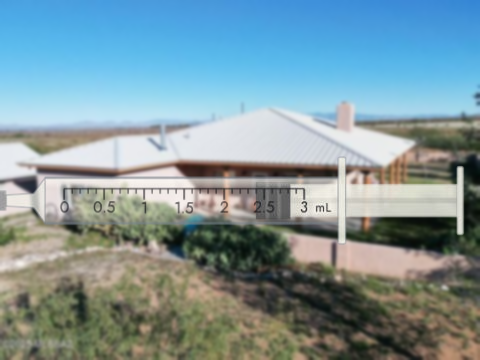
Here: 2.4 (mL)
